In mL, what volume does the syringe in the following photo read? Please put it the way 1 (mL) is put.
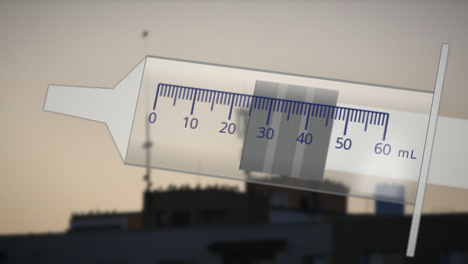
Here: 25 (mL)
